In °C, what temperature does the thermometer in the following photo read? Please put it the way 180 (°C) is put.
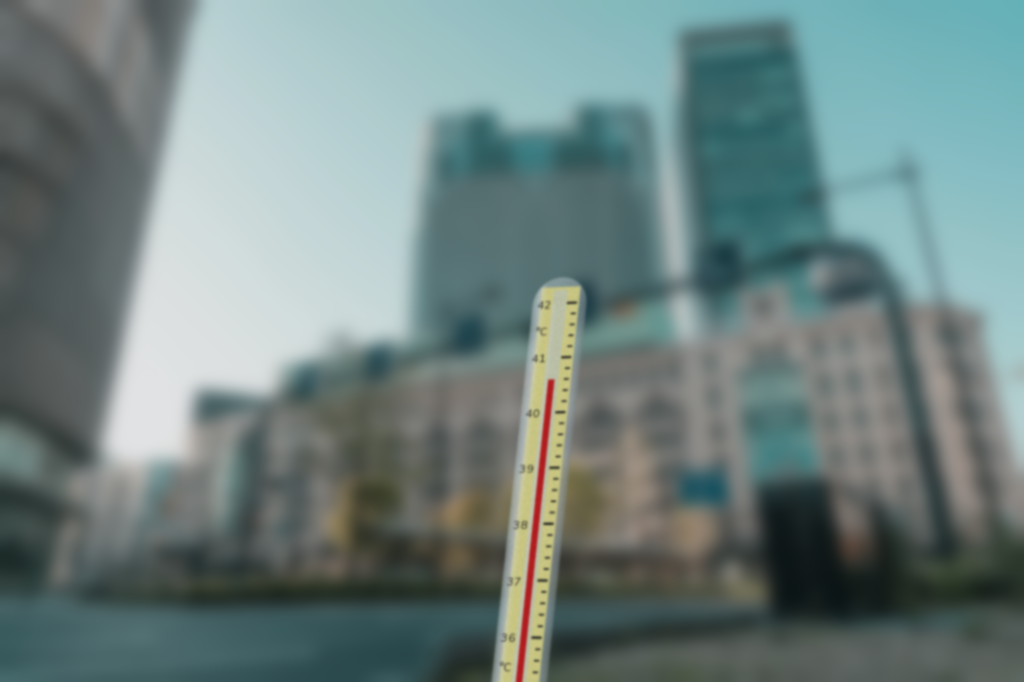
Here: 40.6 (°C)
